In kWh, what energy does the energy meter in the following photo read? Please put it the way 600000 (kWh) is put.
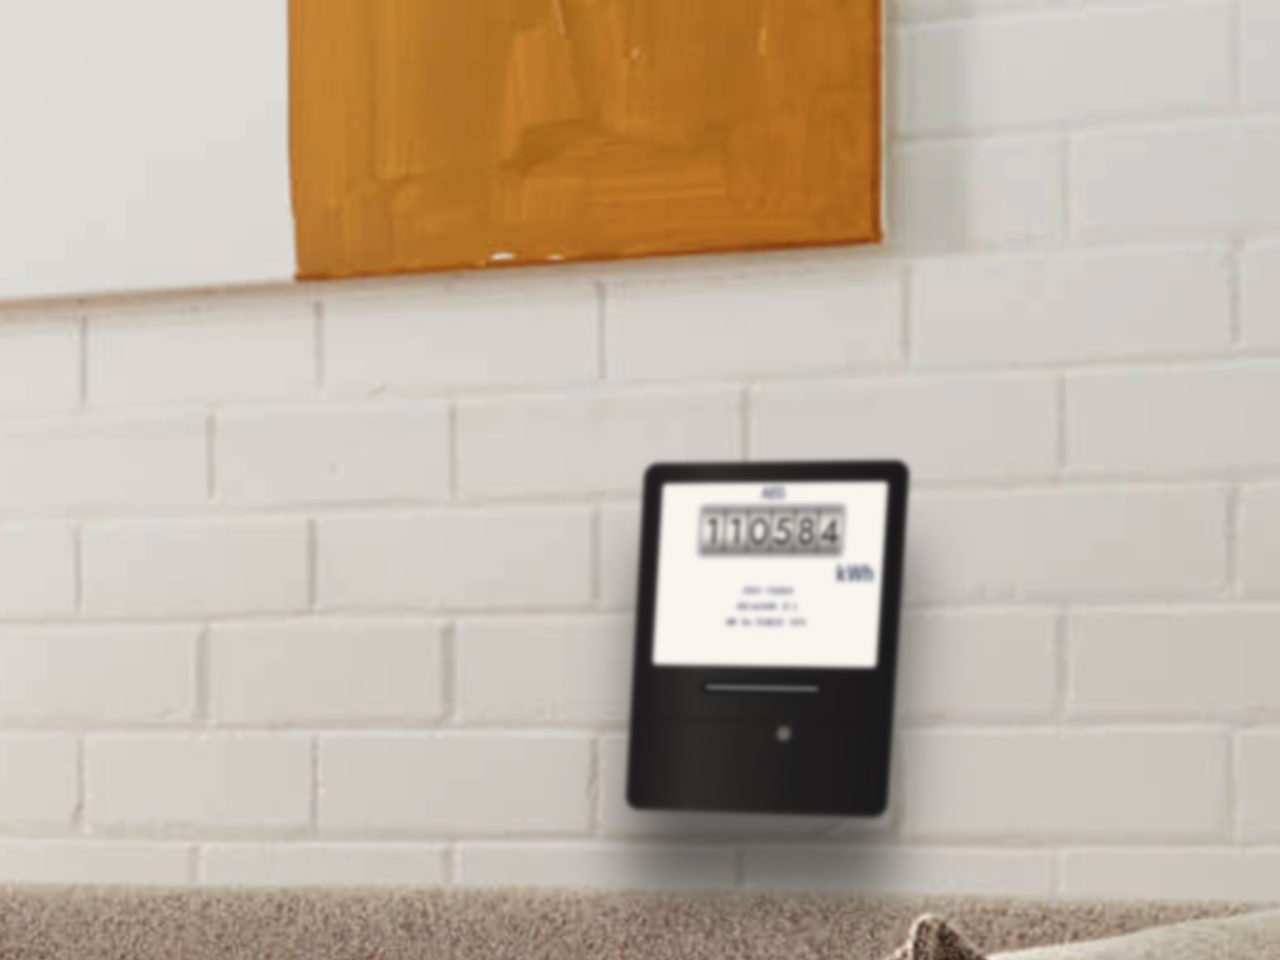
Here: 110584 (kWh)
